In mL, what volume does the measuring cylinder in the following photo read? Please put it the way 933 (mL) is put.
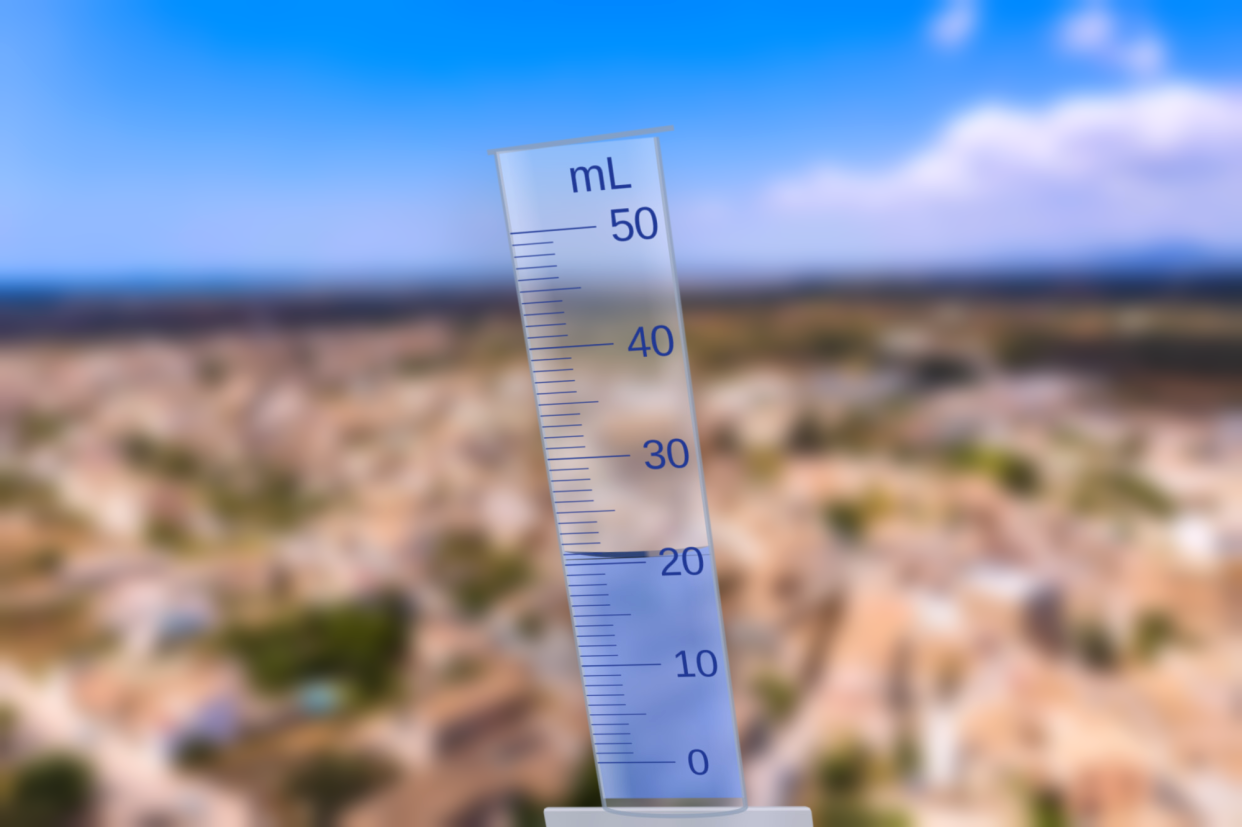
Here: 20.5 (mL)
